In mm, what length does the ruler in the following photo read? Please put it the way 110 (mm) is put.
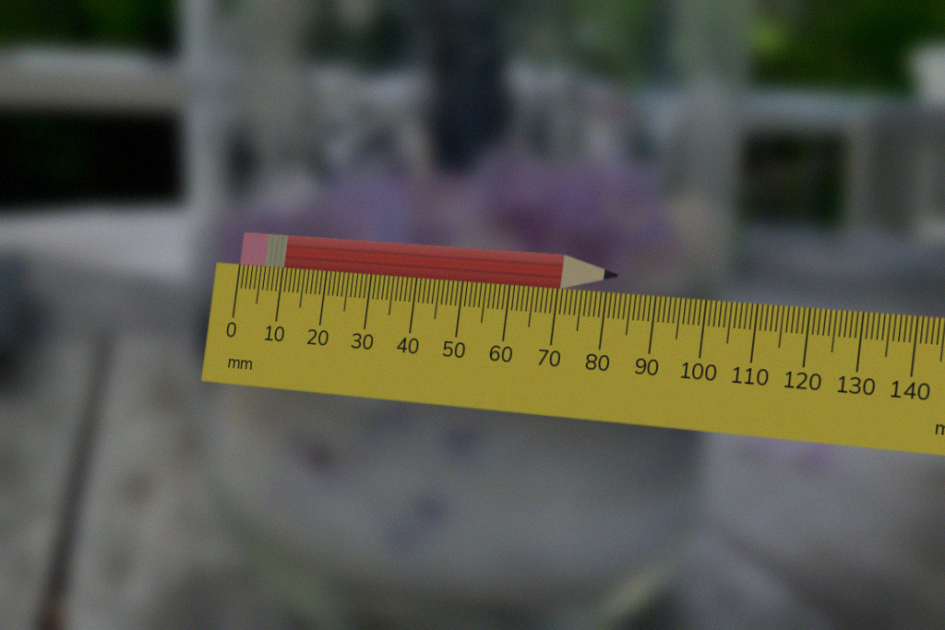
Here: 82 (mm)
